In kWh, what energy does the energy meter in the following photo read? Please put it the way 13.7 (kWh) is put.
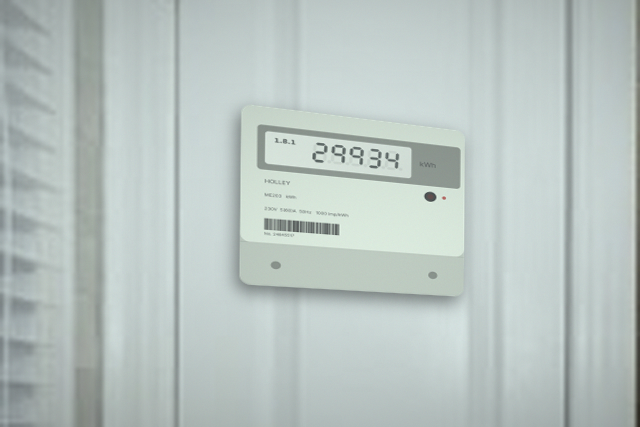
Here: 29934 (kWh)
